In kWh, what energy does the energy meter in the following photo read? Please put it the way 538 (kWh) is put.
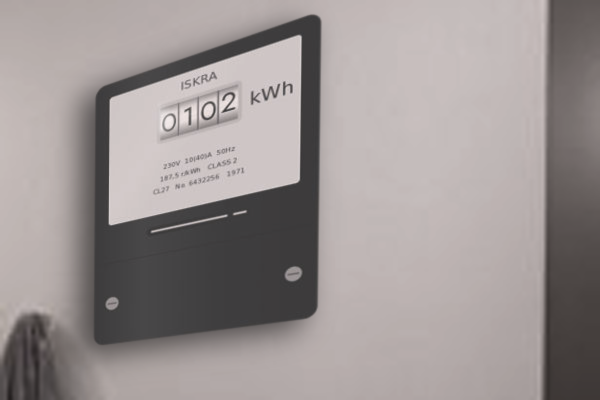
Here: 102 (kWh)
